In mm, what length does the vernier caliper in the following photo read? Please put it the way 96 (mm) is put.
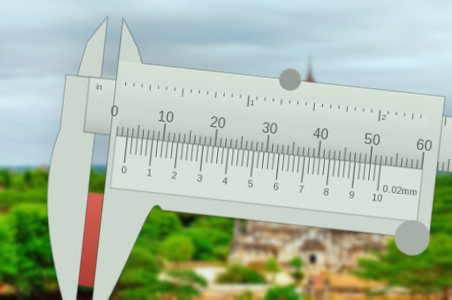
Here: 3.0 (mm)
